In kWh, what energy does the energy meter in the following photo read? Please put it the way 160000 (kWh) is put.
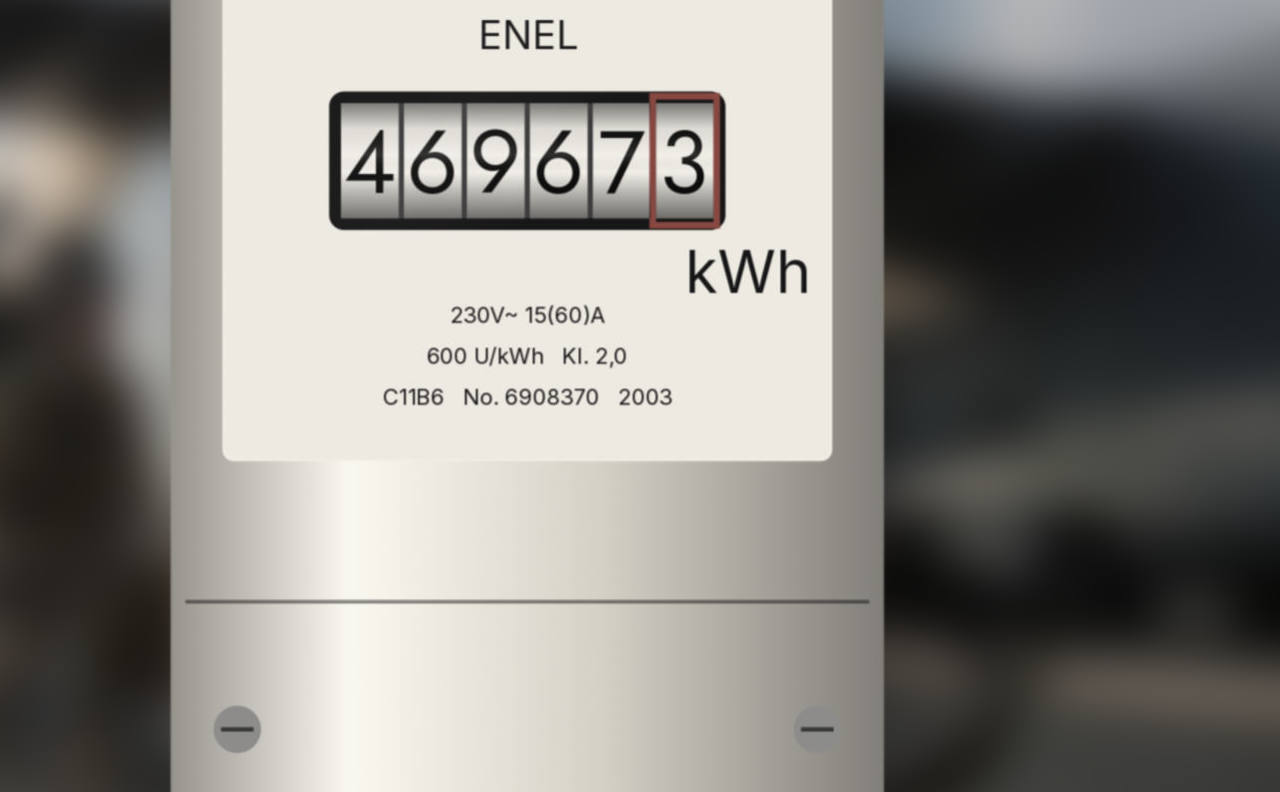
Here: 46967.3 (kWh)
